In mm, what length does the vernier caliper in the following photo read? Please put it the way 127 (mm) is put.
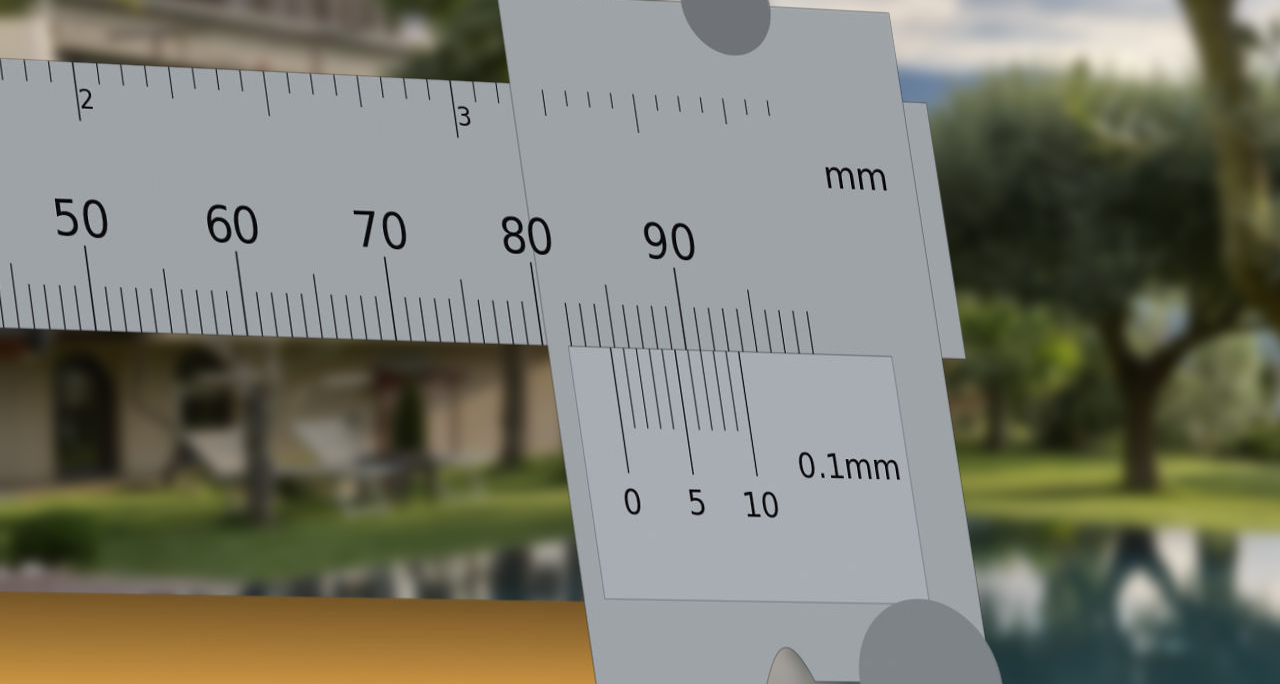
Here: 84.7 (mm)
